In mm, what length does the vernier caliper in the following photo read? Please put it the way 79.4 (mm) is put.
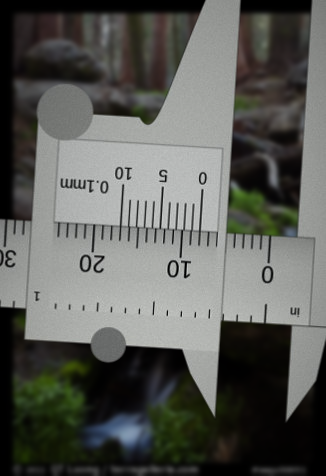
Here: 8.0 (mm)
